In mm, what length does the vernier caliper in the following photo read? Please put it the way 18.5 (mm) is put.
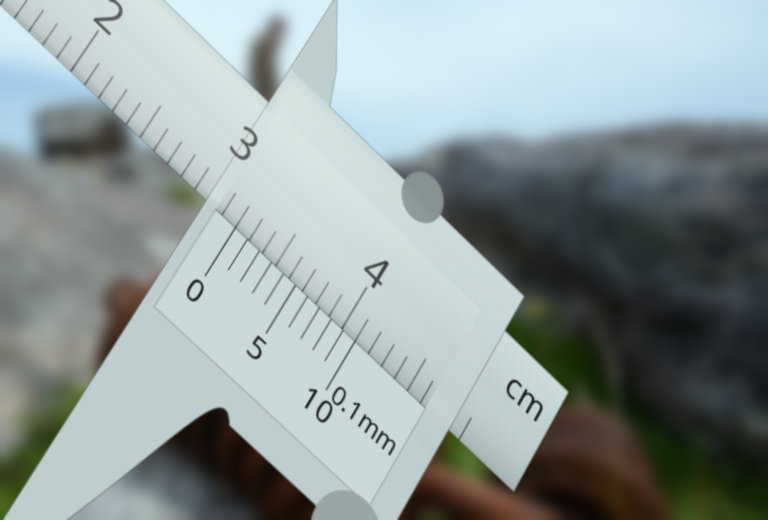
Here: 32.0 (mm)
